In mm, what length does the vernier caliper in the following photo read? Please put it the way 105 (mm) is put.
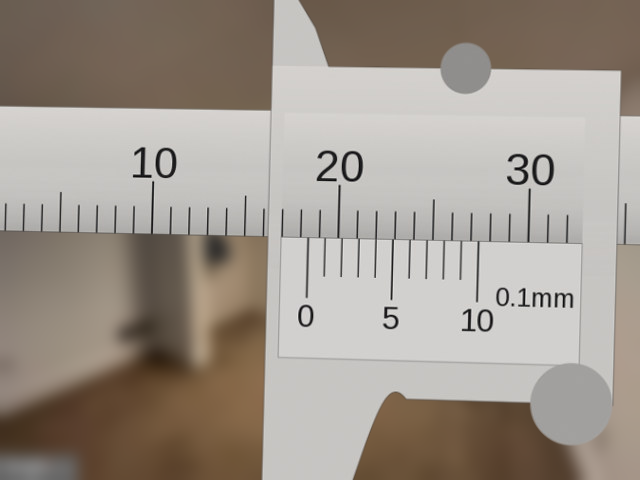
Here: 18.4 (mm)
